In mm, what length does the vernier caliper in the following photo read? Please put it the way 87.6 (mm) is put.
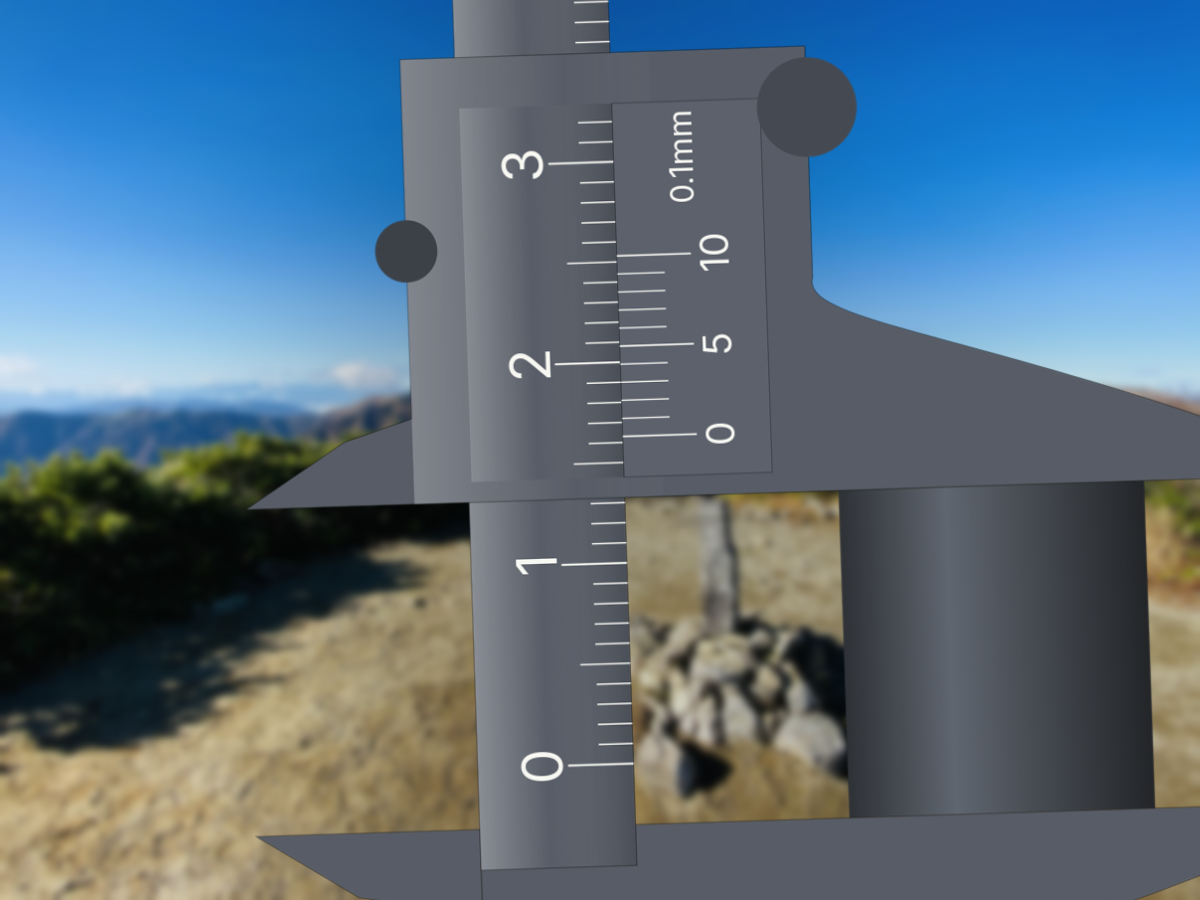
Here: 16.3 (mm)
